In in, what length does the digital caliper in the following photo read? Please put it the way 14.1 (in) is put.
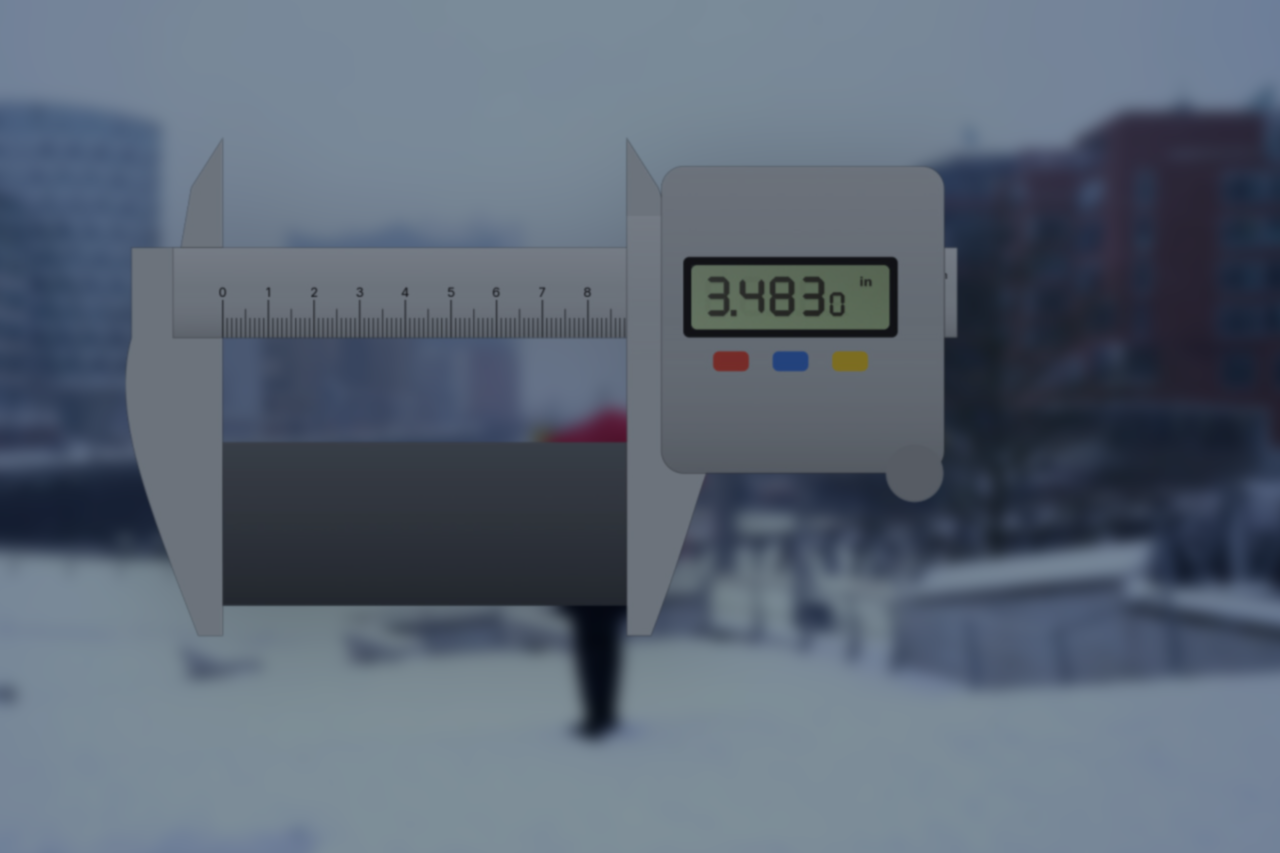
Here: 3.4830 (in)
